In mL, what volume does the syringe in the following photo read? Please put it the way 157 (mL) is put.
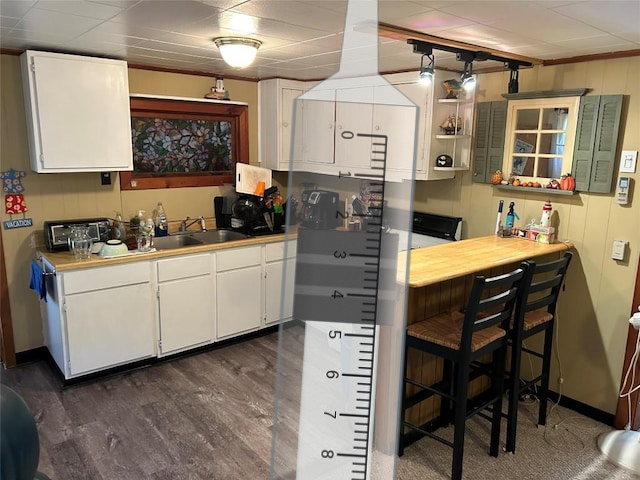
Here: 2.4 (mL)
